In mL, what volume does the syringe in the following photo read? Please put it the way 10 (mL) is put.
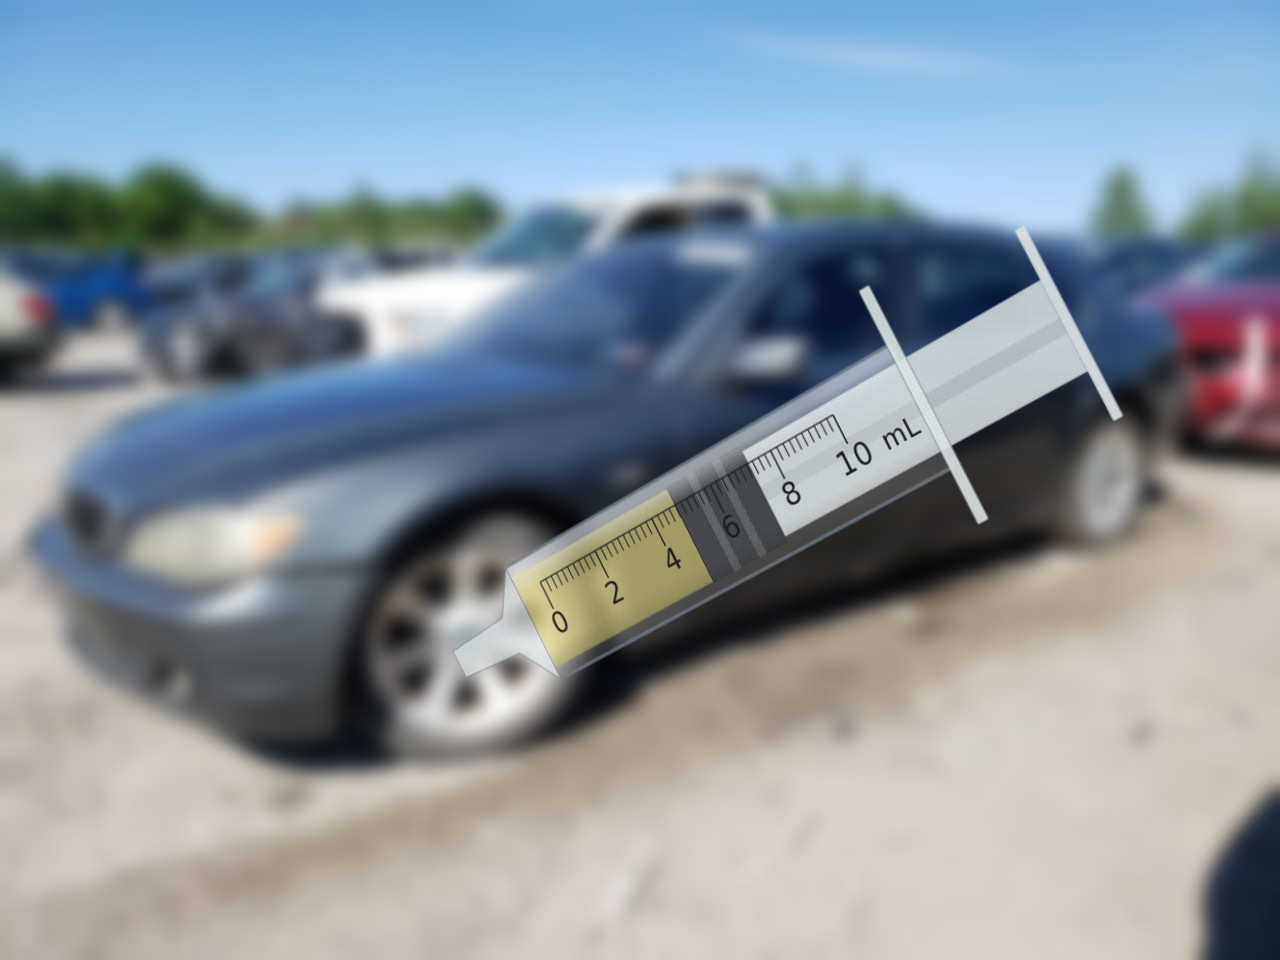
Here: 4.8 (mL)
